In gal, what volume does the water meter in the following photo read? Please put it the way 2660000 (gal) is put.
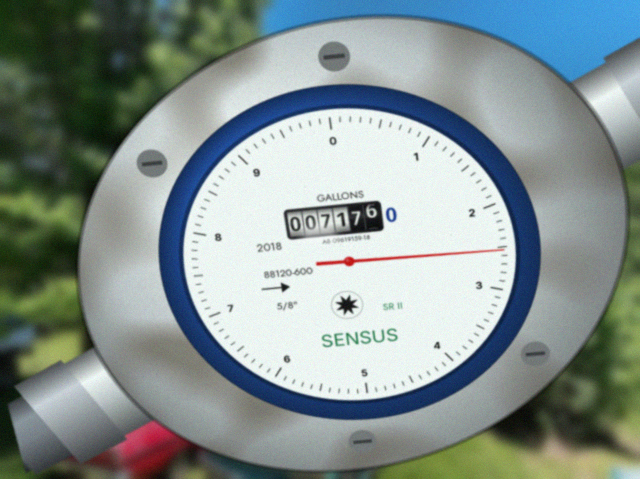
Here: 71762.5 (gal)
